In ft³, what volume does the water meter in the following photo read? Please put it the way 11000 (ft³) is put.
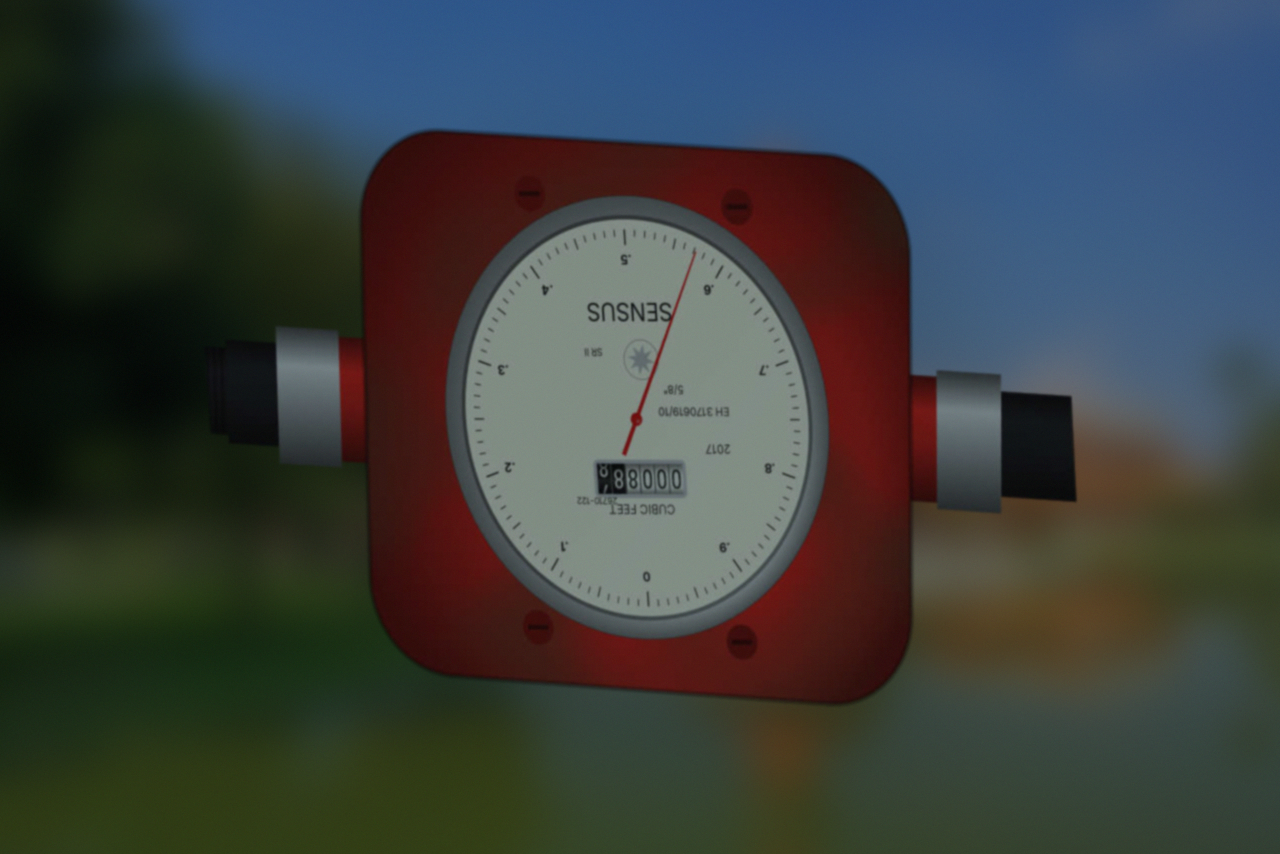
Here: 887.57 (ft³)
